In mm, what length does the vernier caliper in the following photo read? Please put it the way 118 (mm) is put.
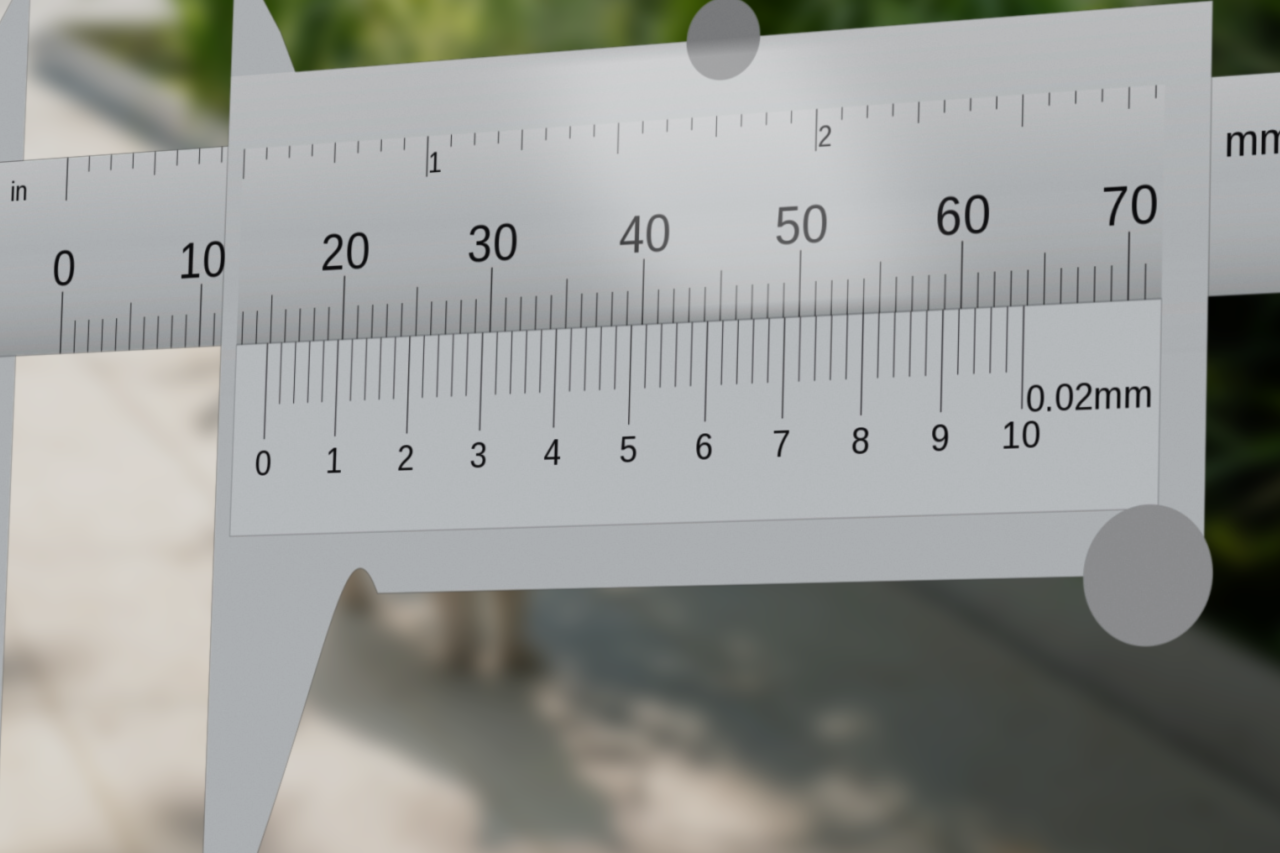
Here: 14.8 (mm)
